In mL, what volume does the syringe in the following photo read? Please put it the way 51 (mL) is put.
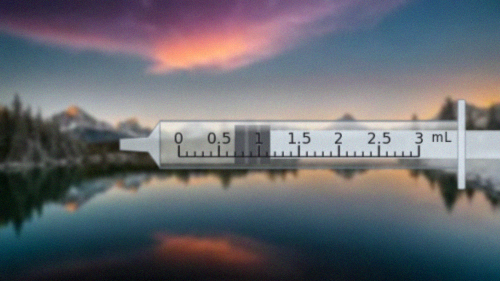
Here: 0.7 (mL)
